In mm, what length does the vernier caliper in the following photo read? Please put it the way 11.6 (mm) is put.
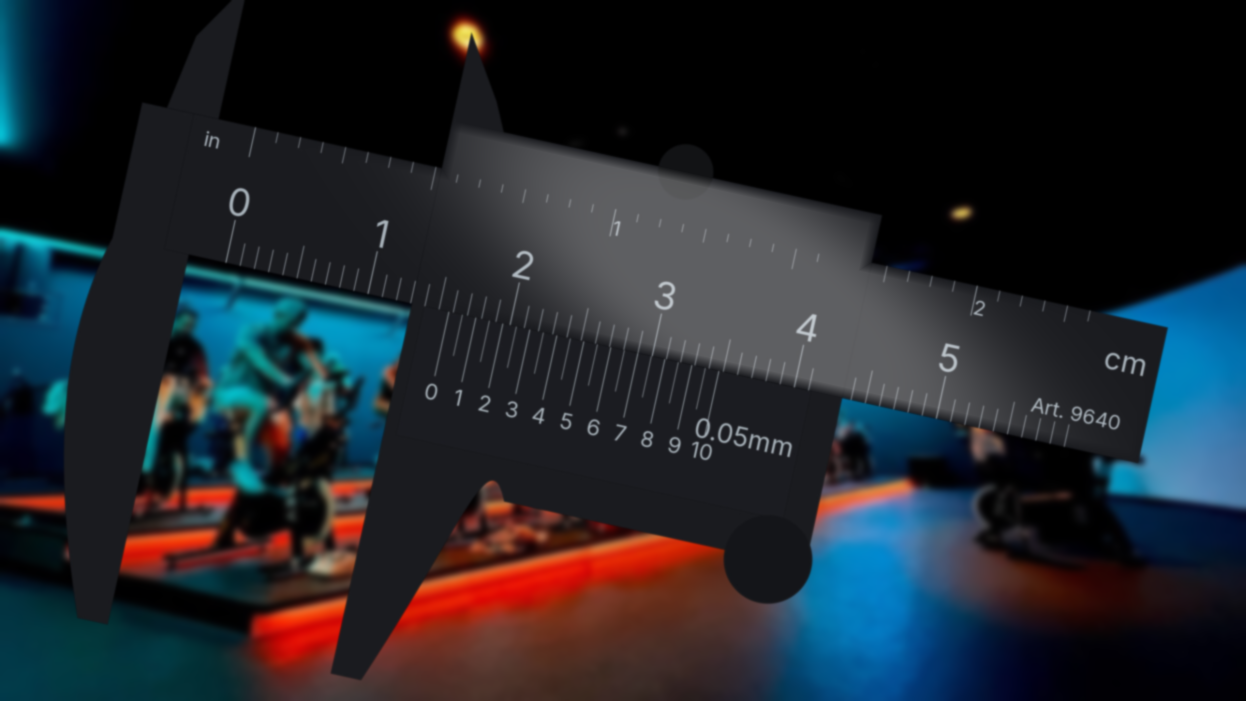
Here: 15.7 (mm)
